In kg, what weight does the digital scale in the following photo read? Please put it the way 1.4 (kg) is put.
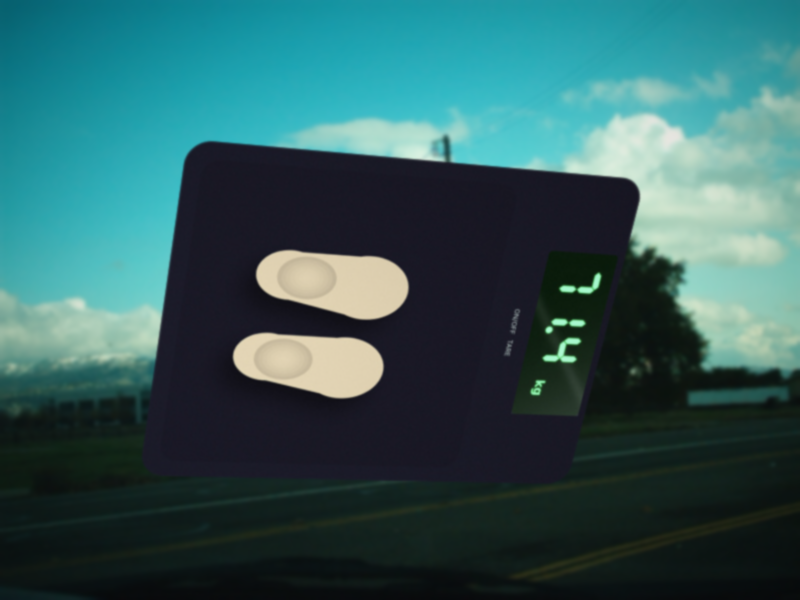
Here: 71.4 (kg)
